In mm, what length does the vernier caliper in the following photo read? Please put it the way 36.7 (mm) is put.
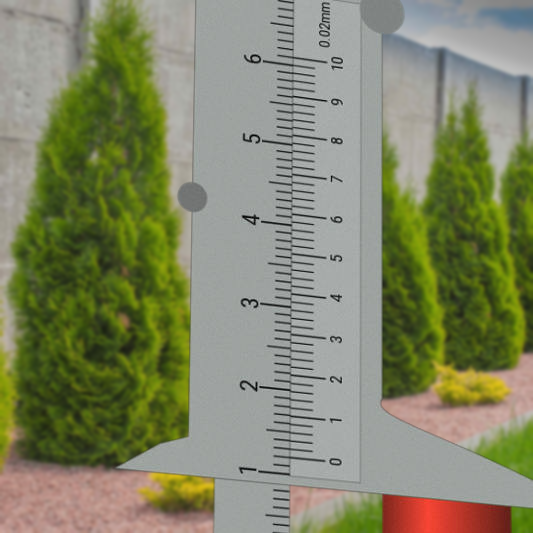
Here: 12.0 (mm)
